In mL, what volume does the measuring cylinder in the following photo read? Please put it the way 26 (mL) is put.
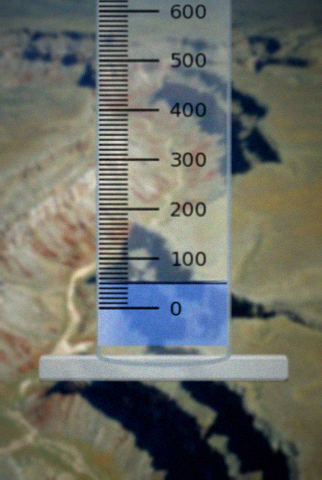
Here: 50 (mL)
